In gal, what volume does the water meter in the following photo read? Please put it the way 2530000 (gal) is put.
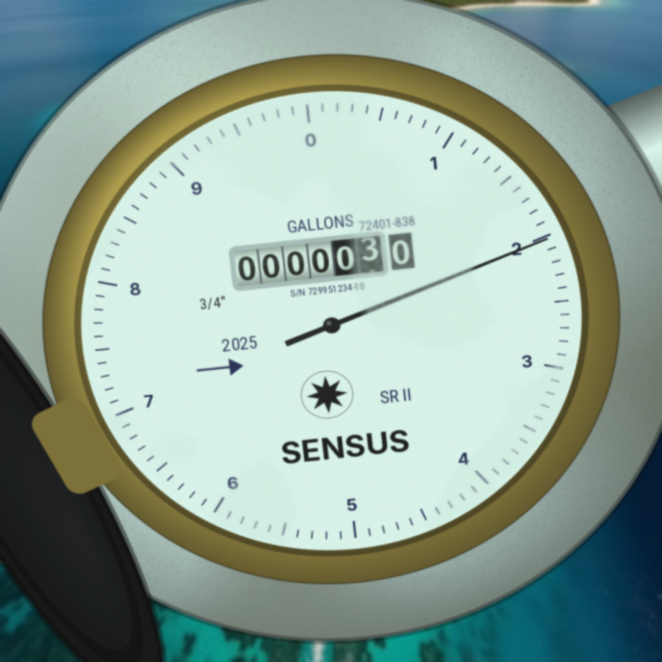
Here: 32.0 (gal)
